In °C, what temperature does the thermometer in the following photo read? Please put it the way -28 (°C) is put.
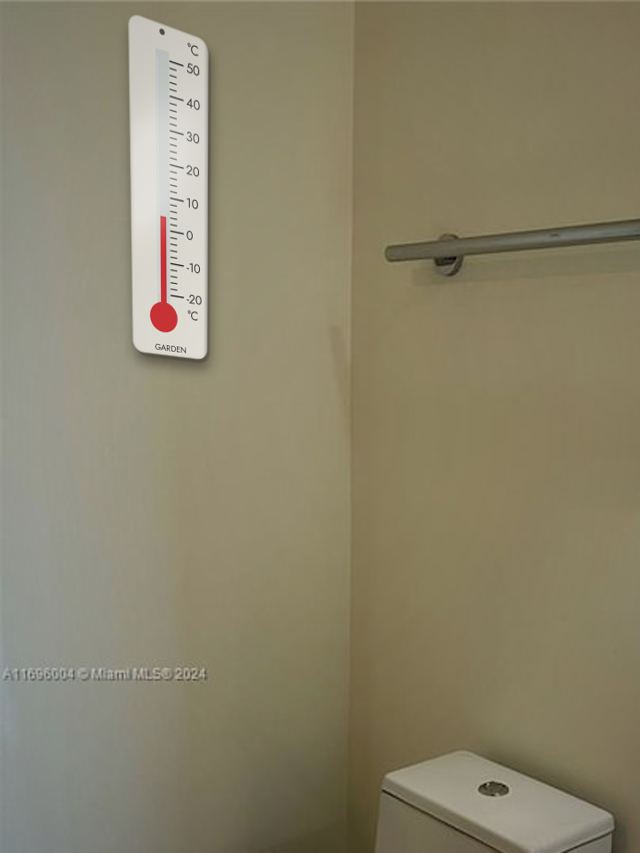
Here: 4 (°C)
